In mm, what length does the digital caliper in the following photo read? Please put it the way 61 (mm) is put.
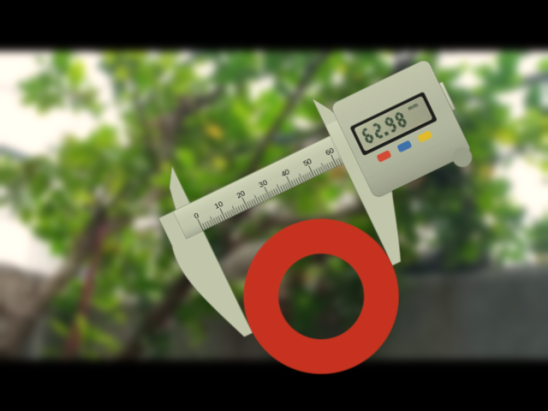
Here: 62.98 (mm)
